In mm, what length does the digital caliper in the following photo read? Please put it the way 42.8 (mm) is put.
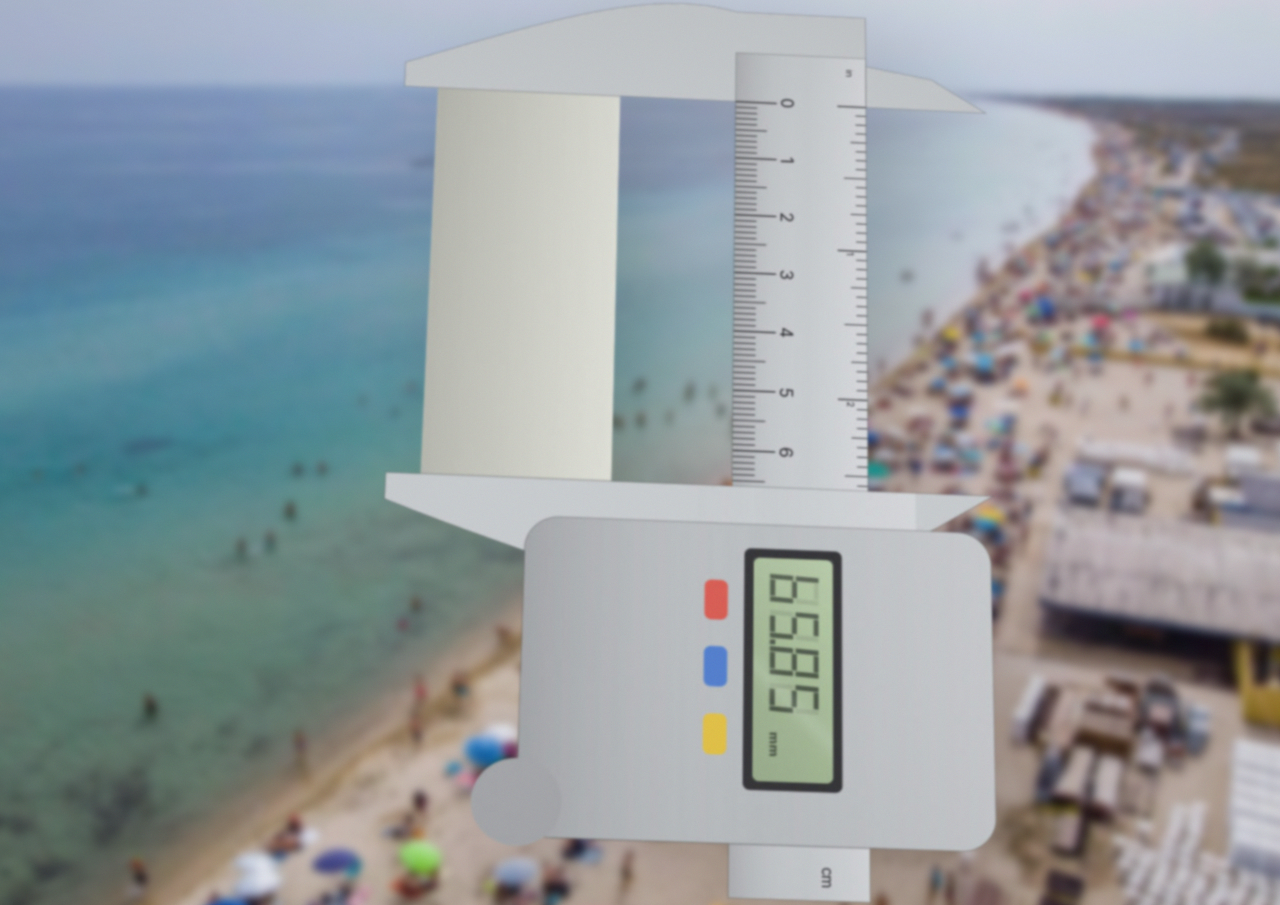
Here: 65.85 (mm)
